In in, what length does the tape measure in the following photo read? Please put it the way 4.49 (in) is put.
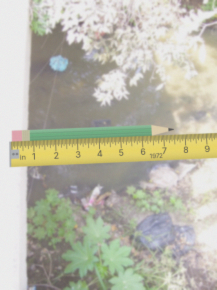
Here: 7.5 (in)
